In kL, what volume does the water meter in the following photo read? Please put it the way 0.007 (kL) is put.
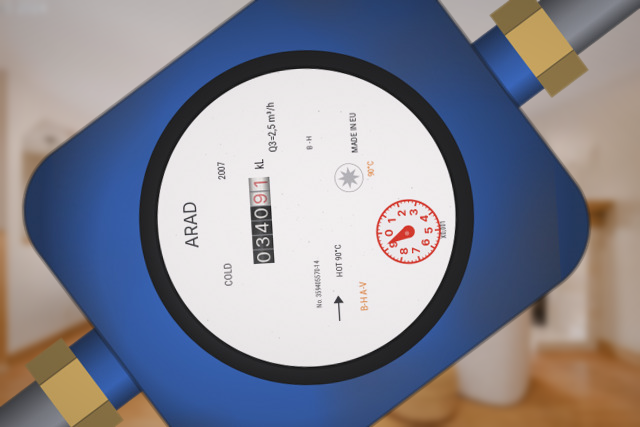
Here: 340.909 (kL)
